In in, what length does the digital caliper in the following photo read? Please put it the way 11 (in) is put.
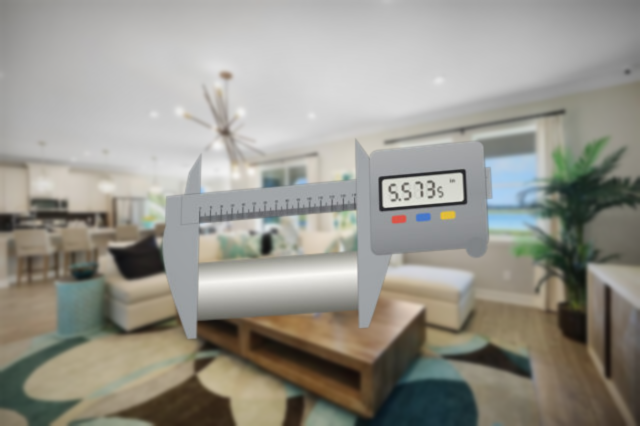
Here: 5.5735 (in)
